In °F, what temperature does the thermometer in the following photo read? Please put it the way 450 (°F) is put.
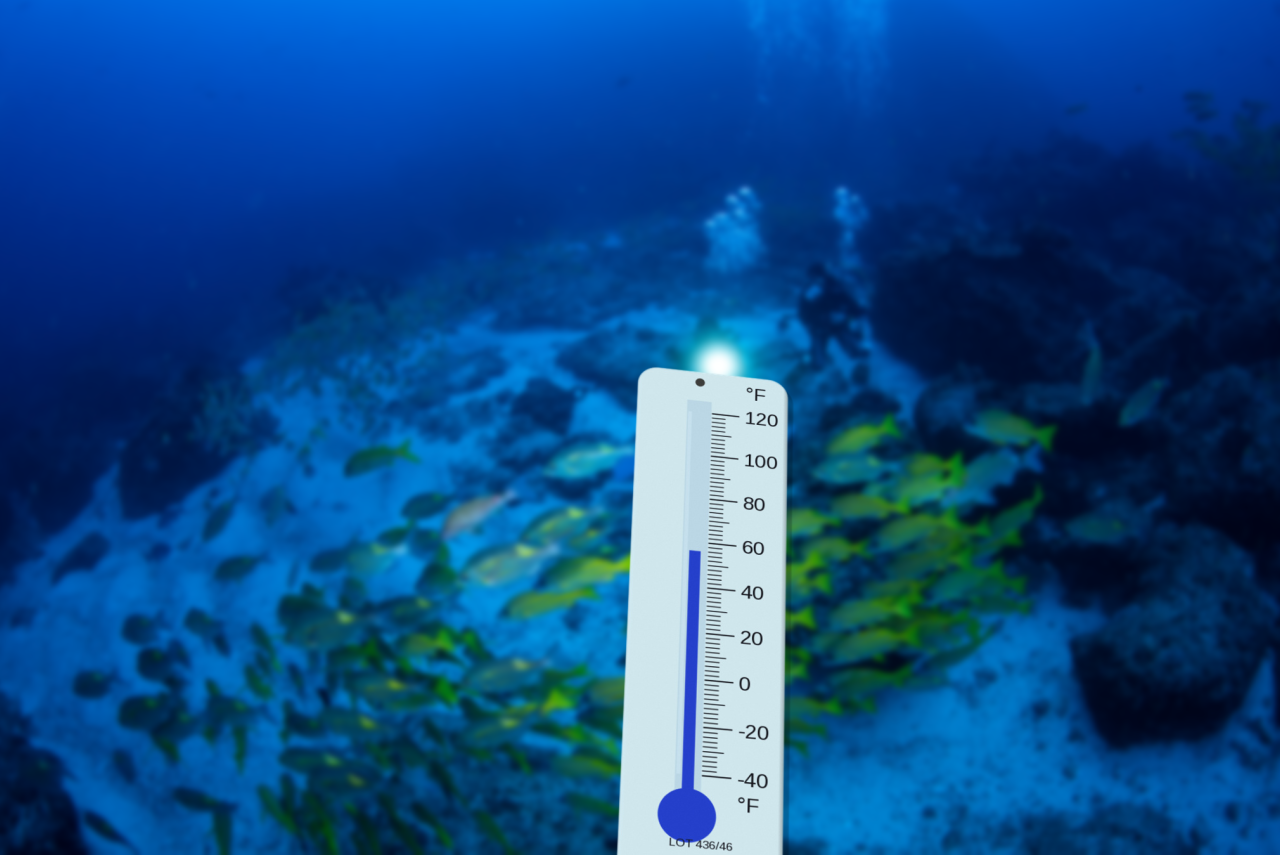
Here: 56 (°F)
